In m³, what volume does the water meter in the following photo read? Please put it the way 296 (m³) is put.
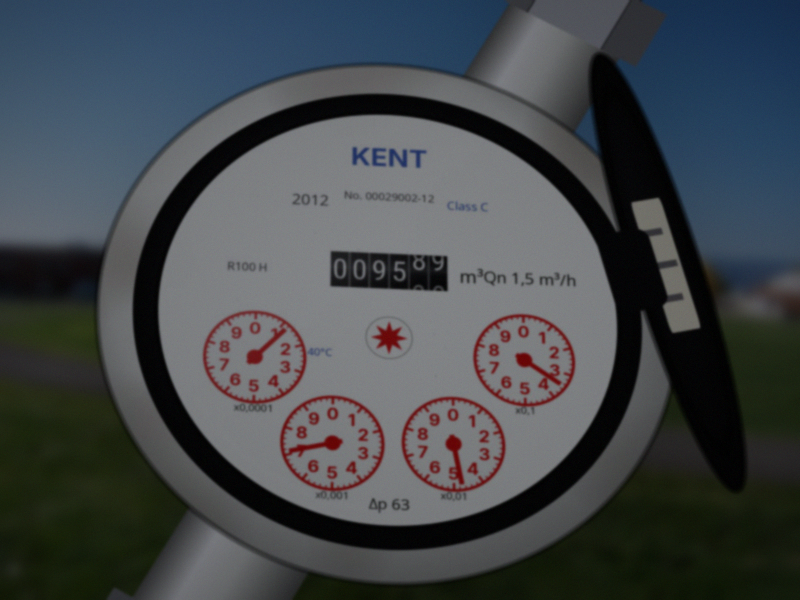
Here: 9589.3471 (m³)
